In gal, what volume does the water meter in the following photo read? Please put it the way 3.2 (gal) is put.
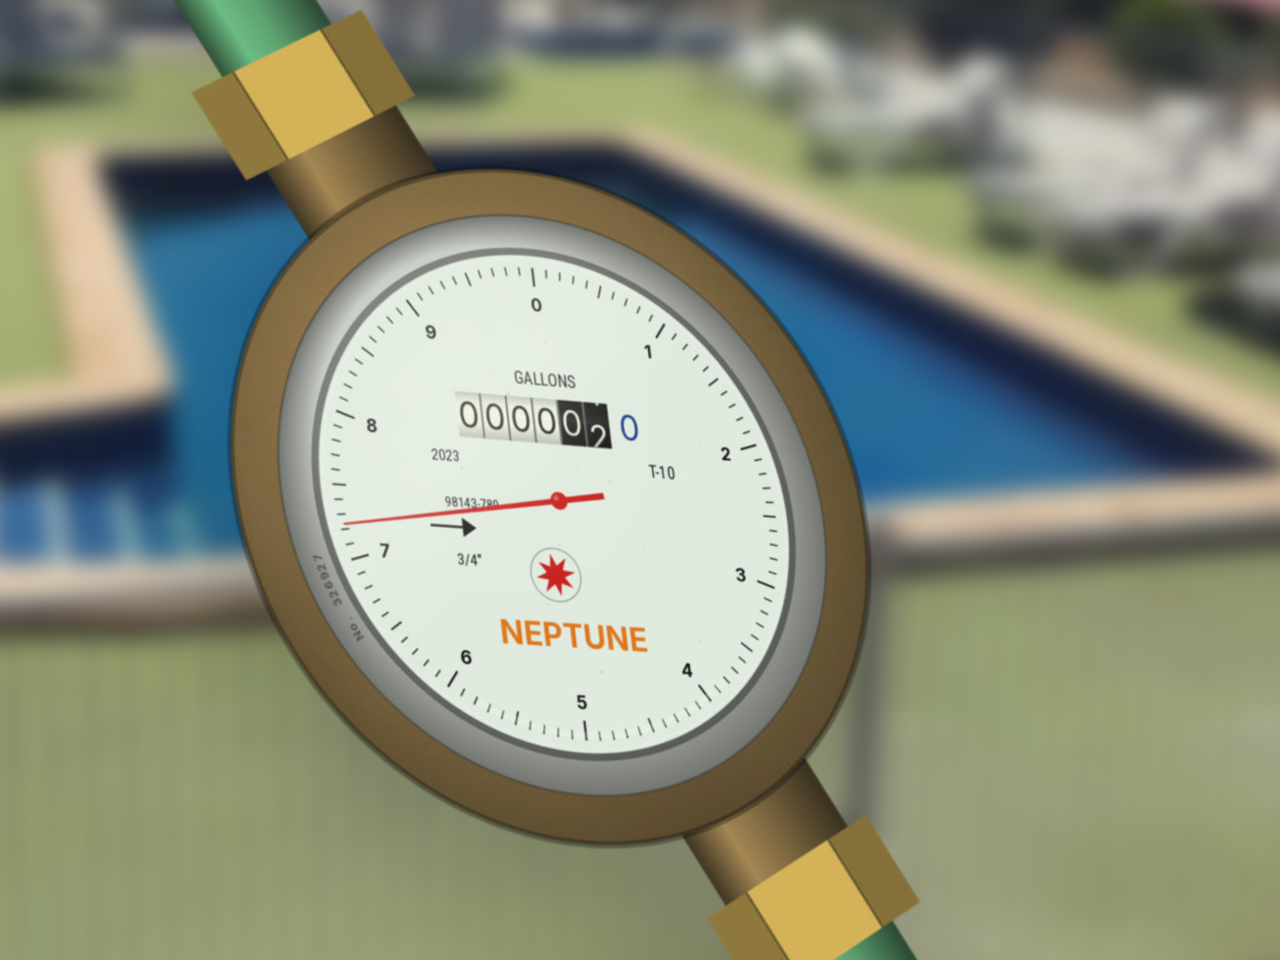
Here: 17.2 (gal)
